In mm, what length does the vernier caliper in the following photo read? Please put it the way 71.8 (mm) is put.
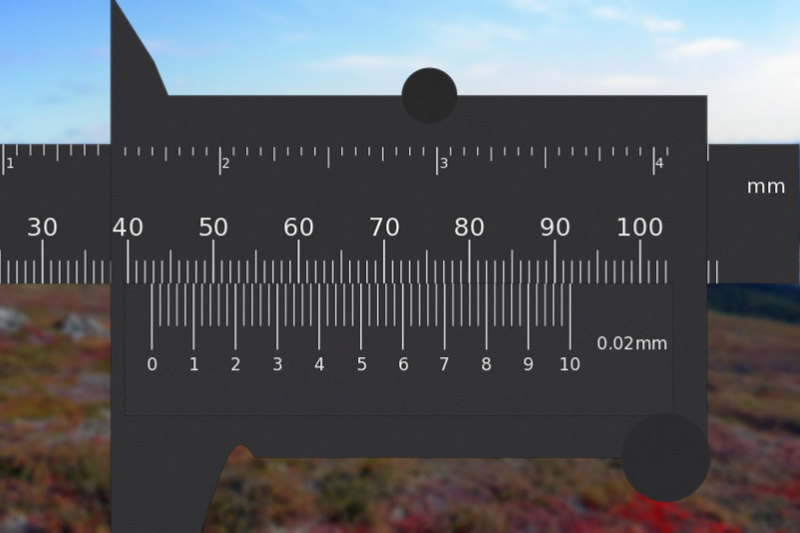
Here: 42.8 (mm)
